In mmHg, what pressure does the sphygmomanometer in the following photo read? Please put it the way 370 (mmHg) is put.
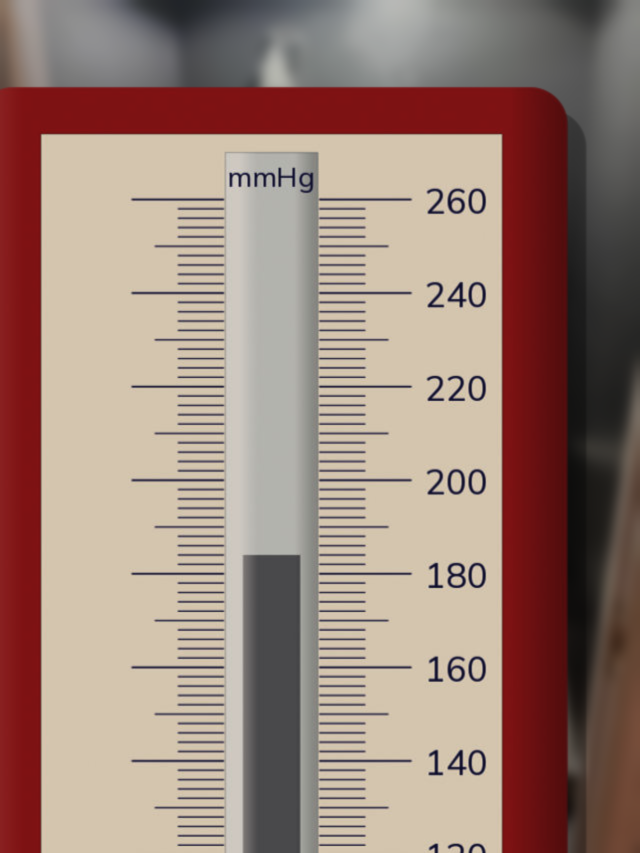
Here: 184 (mmHg)
